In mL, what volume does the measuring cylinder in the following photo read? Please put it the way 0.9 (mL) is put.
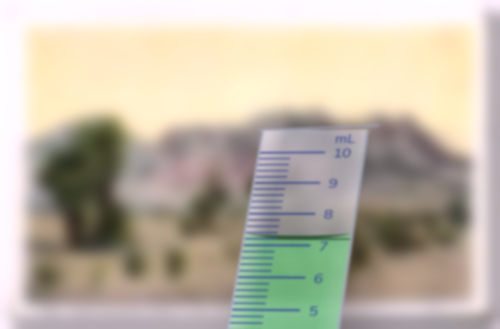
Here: 7.2 (mL)
